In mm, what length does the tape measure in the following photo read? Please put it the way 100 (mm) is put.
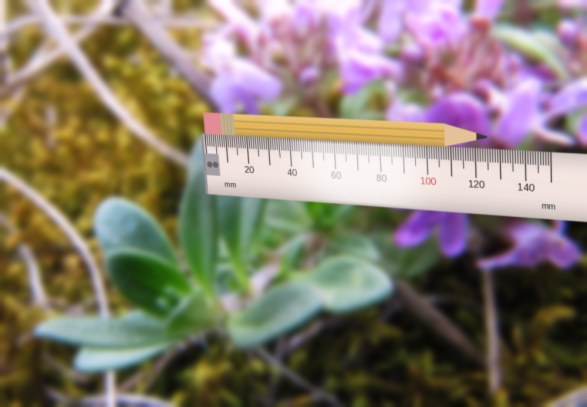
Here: 125 (mm)
